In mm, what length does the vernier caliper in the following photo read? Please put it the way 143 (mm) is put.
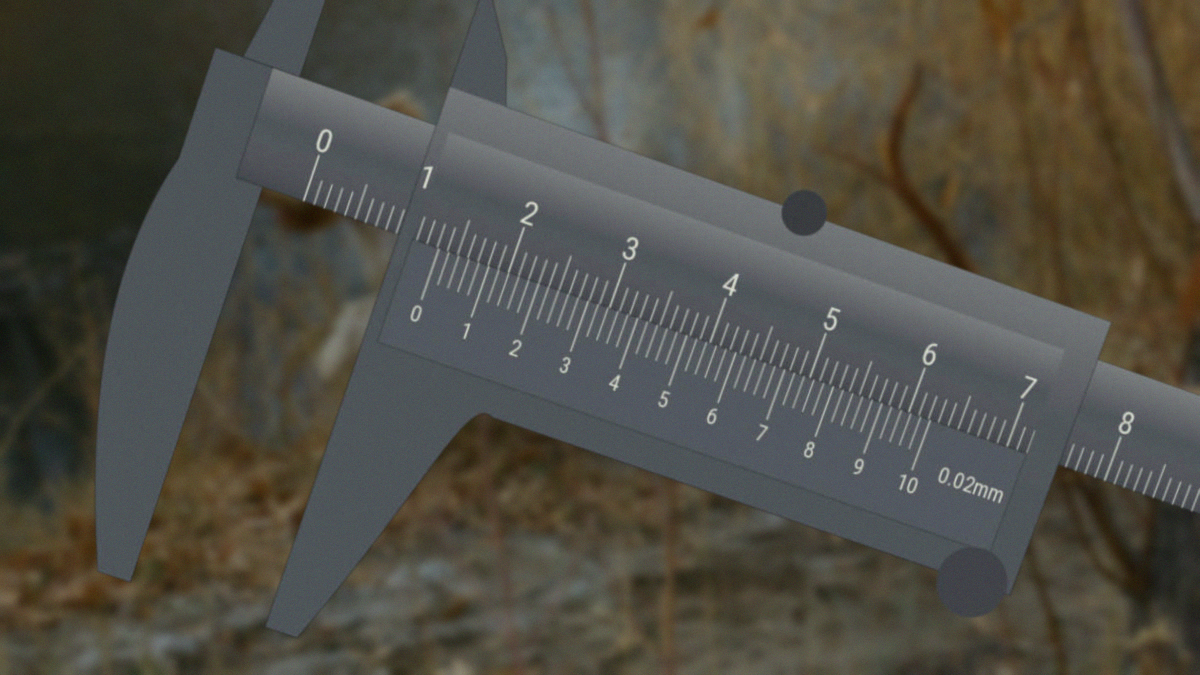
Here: 13.2 (mm)
